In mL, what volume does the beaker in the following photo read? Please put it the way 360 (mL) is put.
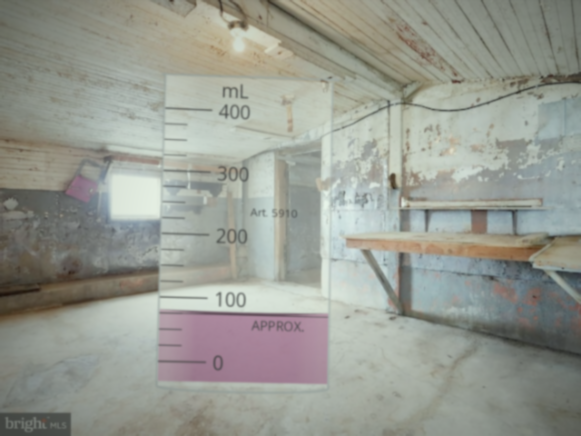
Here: 75 (mL)
